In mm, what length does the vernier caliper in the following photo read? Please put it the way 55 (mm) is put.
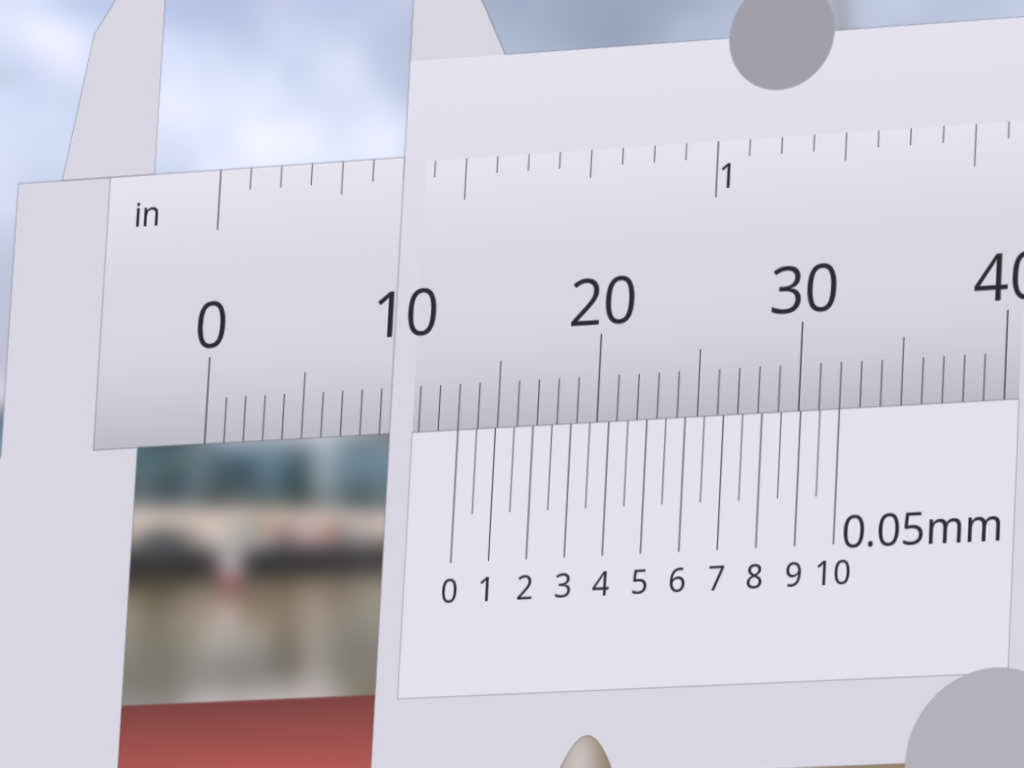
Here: 13.0 (mm)
